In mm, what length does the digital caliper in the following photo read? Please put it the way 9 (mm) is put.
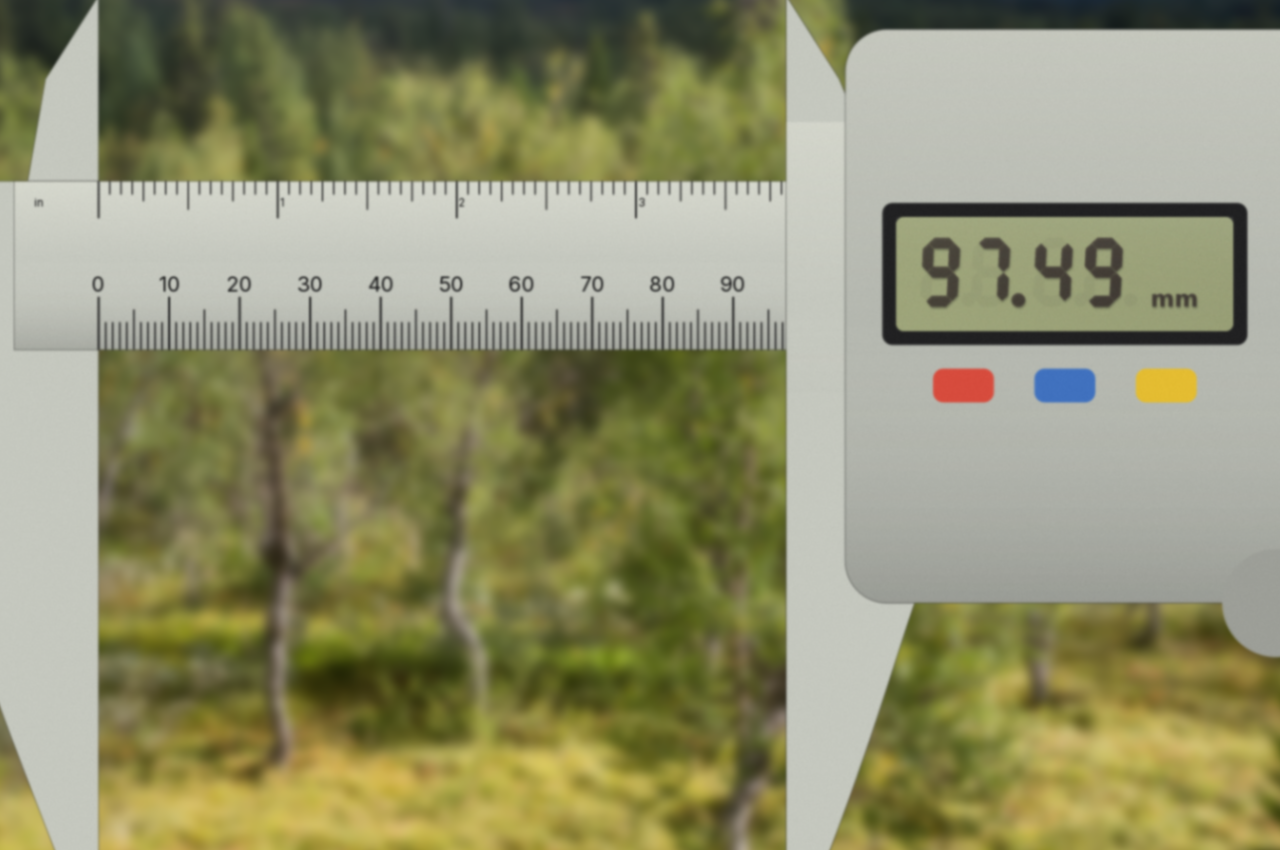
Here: 97.49 (mm)
